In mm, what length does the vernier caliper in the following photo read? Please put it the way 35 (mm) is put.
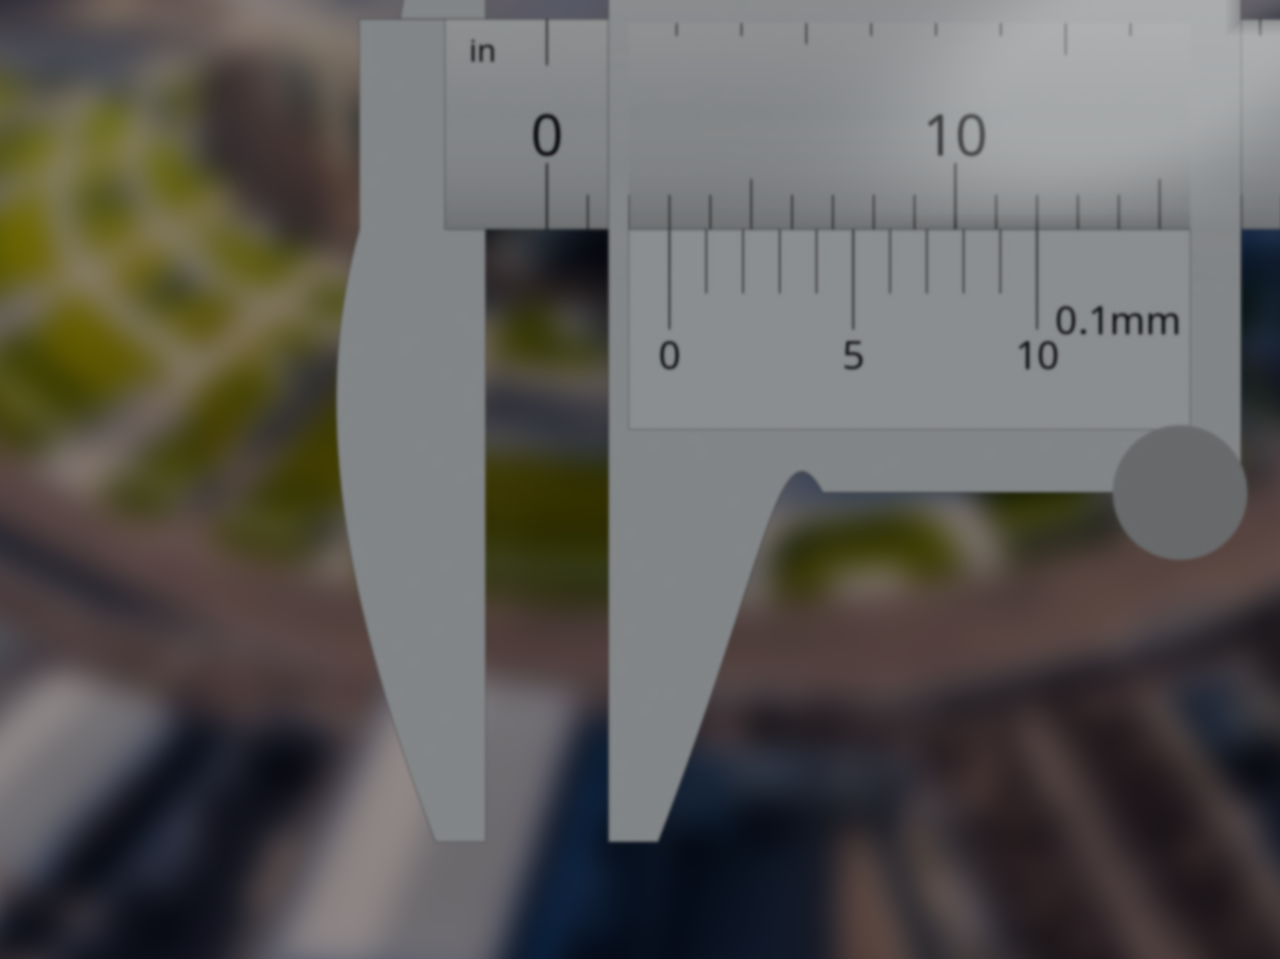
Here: 3.0 (mm)
